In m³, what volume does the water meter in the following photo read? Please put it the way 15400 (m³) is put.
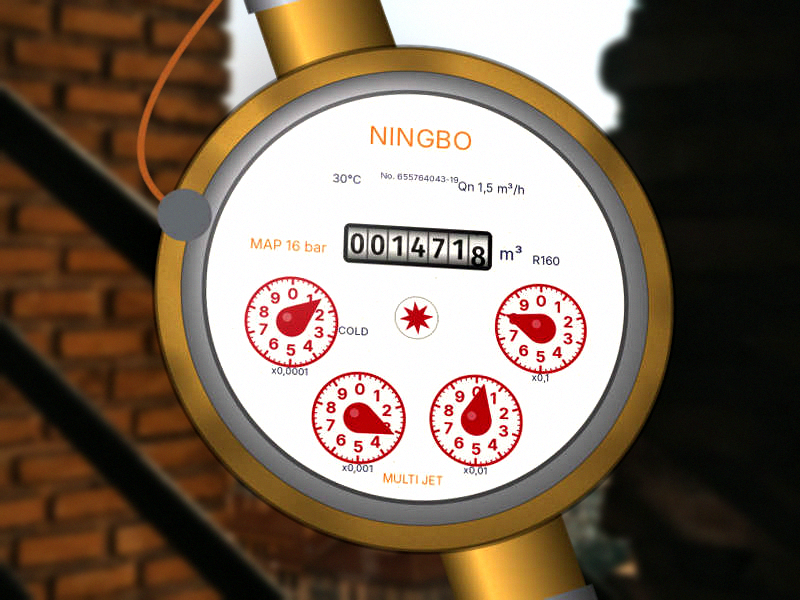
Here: 14717.8031 (m³)
